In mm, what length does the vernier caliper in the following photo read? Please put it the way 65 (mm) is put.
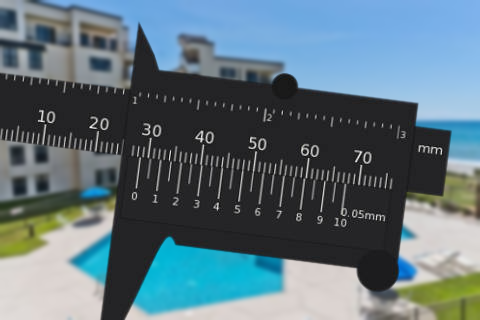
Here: 28.5 (mm)
